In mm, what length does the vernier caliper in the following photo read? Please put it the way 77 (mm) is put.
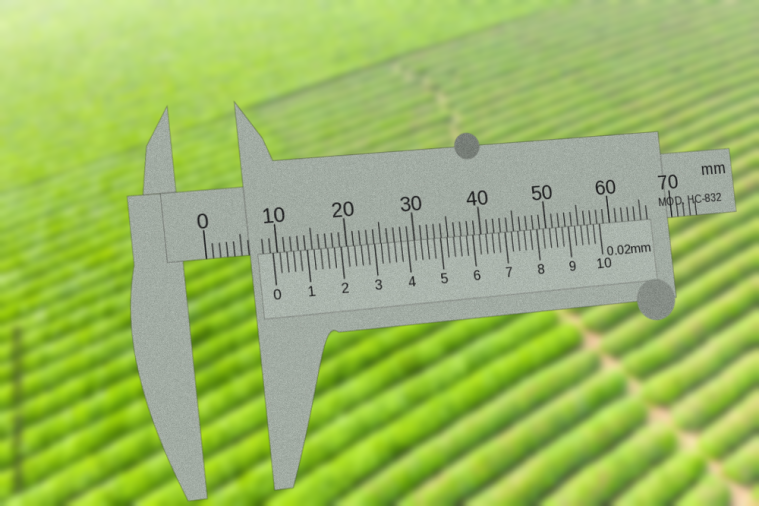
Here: 9.4 (mm)
